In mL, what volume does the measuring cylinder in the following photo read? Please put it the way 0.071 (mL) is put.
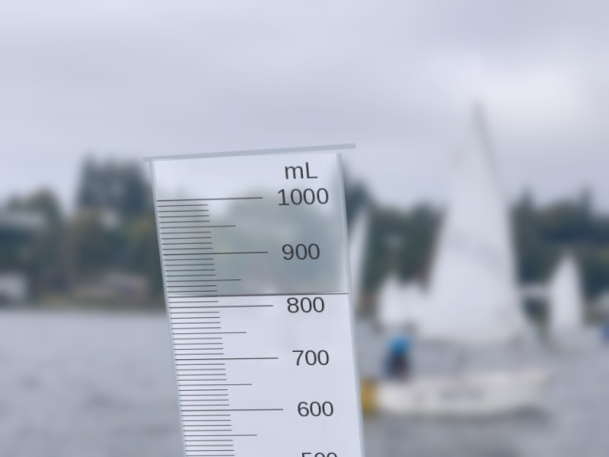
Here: 820 (mL)
